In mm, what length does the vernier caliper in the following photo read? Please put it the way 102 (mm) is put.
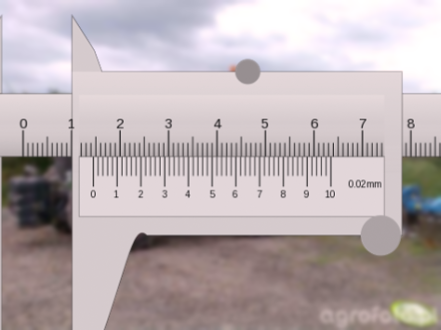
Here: 14.5 (mm)
